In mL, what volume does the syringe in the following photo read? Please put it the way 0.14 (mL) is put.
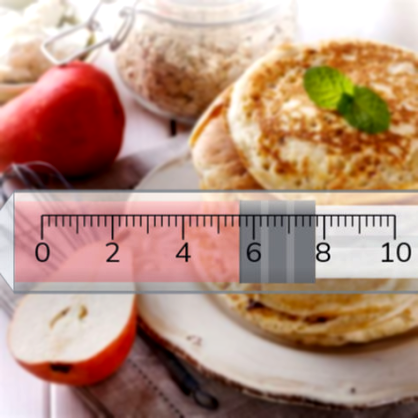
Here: 5.6 (mL)
